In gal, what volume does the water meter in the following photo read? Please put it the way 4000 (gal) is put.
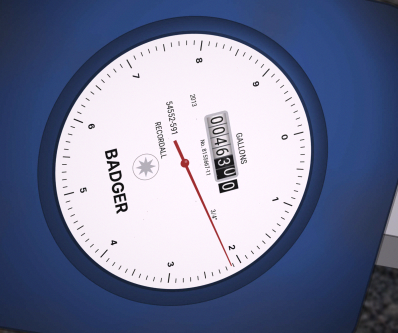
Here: 46302.1 (gal)
